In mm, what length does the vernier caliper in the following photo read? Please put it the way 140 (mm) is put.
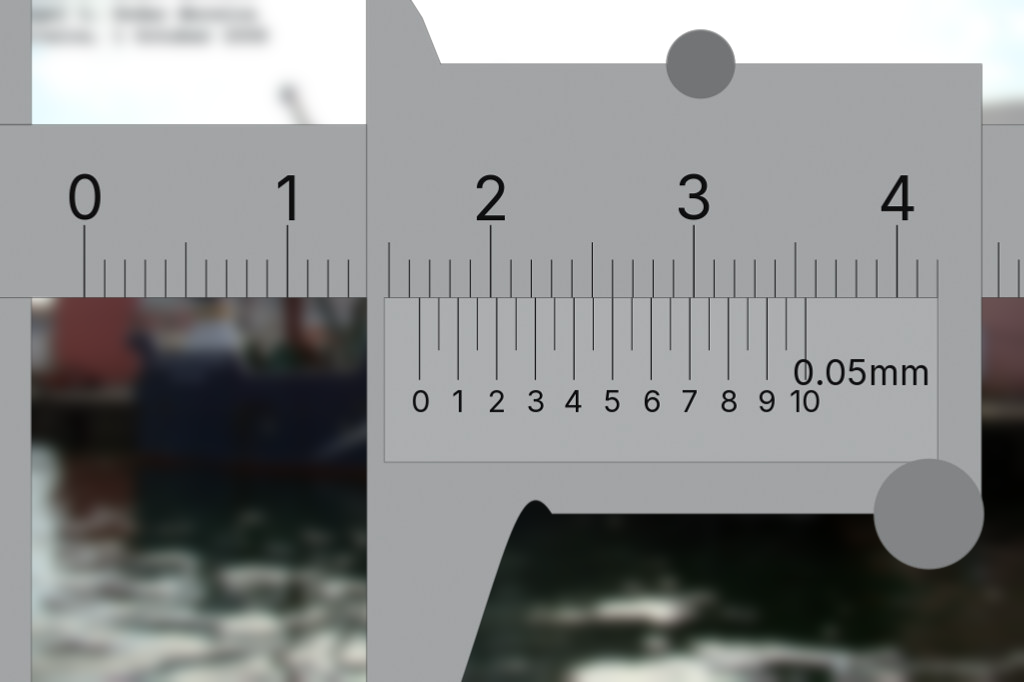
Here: 16.5 (mm)
